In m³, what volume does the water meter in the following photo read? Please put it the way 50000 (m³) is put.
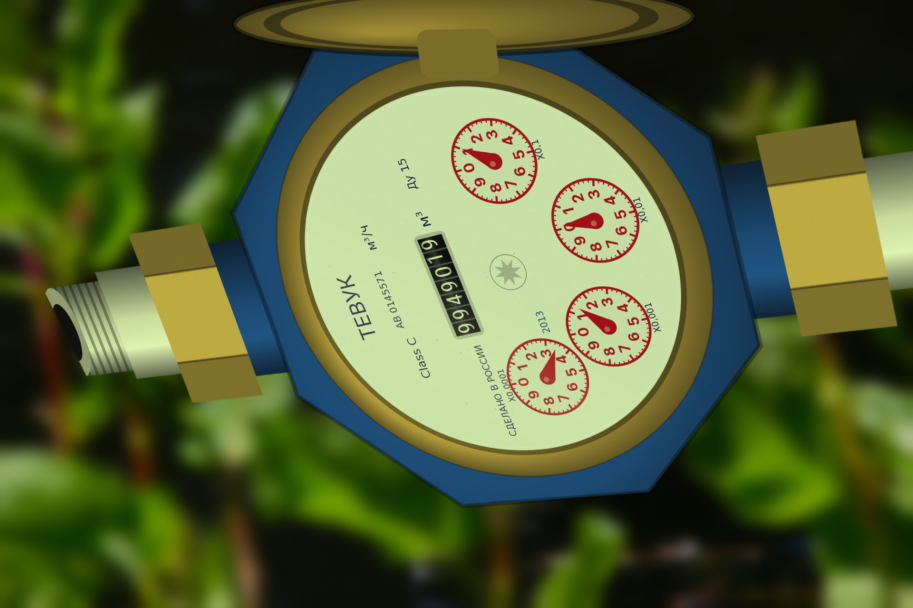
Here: 9949019.1013 (m³)
